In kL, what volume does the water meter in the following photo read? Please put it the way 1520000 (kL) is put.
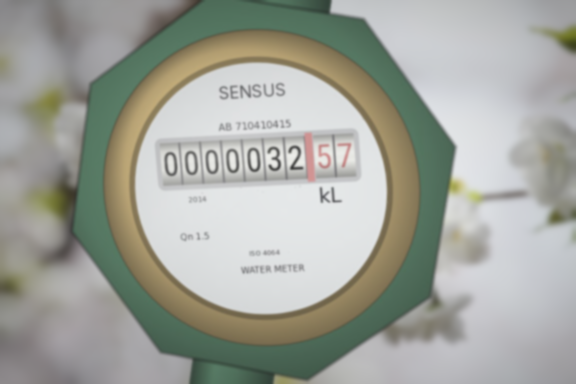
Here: 32.57 (kL)
